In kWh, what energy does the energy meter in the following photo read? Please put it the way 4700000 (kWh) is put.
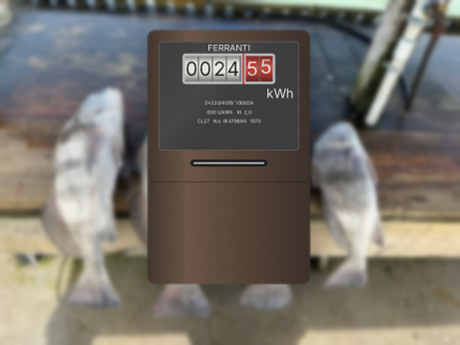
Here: 24.55 (kWh)
